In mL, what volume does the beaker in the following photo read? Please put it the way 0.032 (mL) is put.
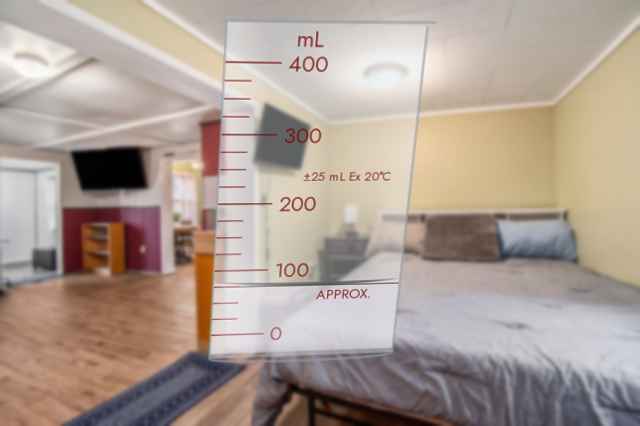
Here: 75 (mL)
